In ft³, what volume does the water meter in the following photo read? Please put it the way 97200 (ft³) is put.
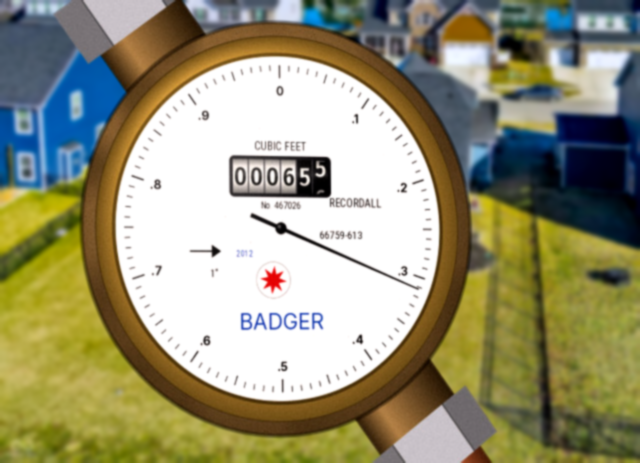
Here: 655.31 (ft³)
